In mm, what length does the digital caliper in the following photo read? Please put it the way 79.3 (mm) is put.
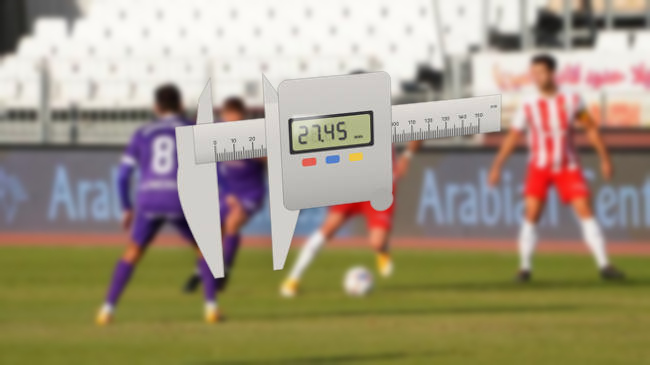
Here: 27.45 (mm)
